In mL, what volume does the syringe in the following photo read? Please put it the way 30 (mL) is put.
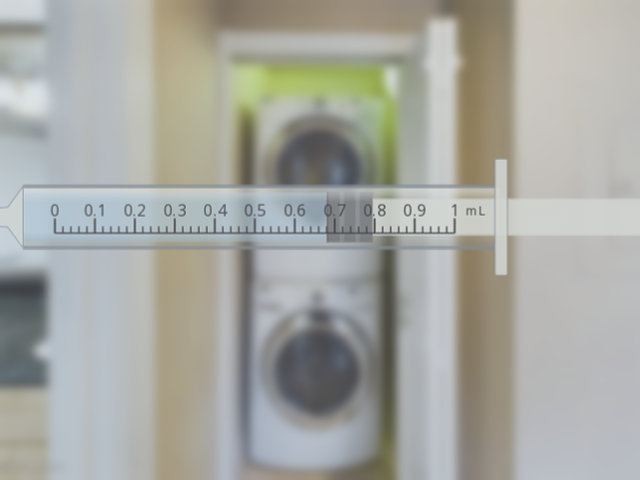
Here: 0.68 (mL)
